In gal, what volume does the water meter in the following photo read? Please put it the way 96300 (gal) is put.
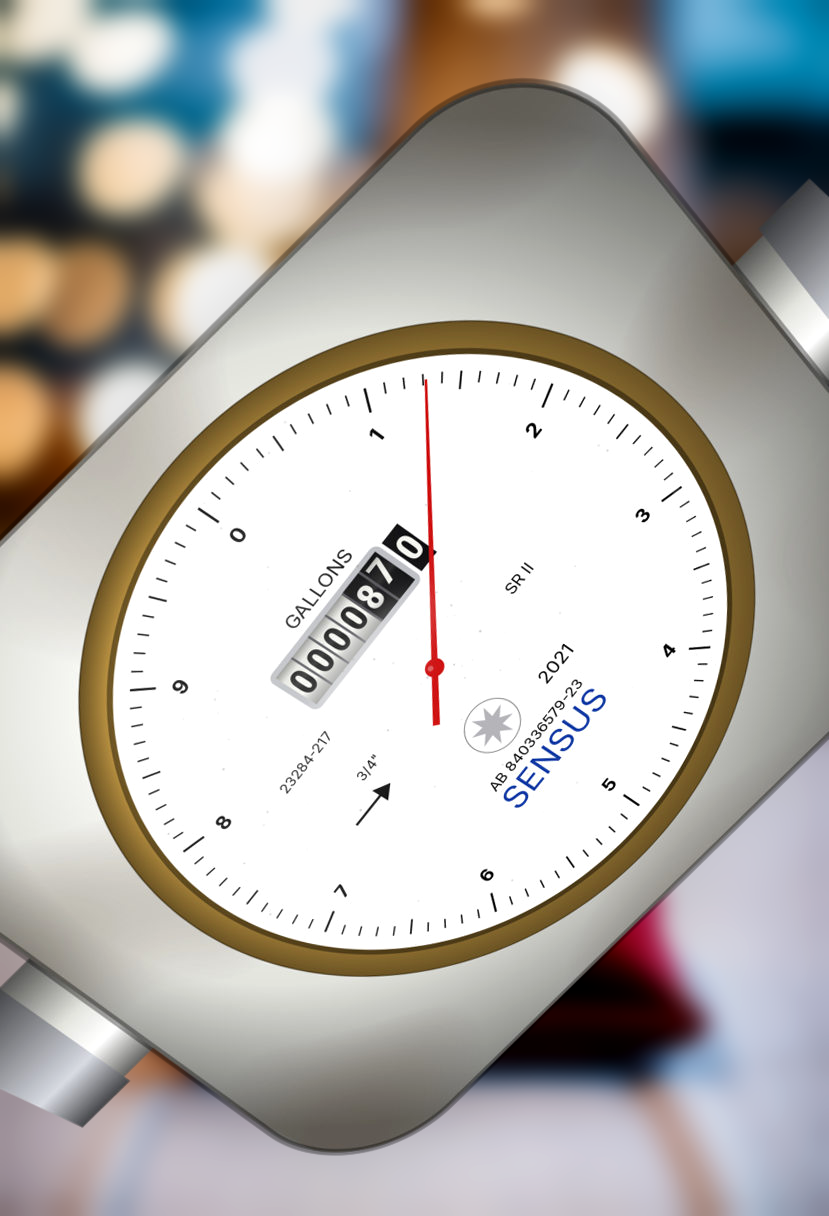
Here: 871.3 (gal)
